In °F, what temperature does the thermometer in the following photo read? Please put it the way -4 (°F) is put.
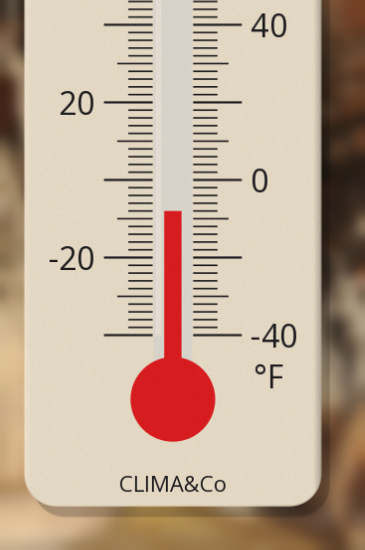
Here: -8 (°F)
